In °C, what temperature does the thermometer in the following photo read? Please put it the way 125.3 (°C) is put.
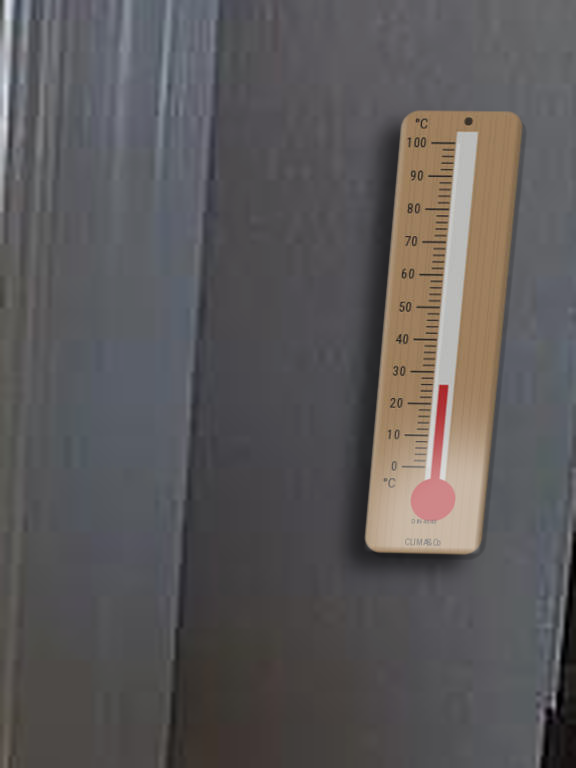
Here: 26 (°C)
